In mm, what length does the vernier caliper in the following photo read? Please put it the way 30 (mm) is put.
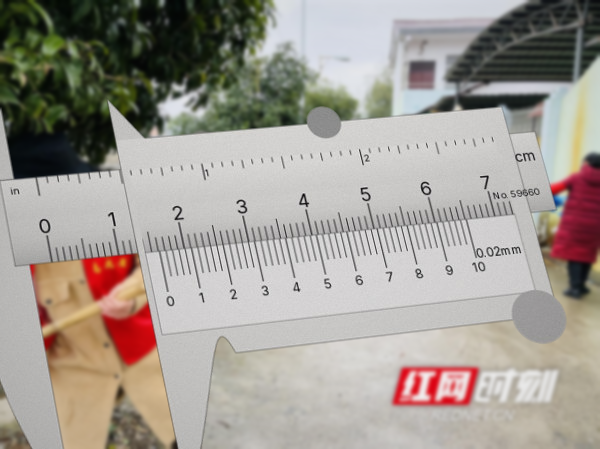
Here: 16.2 (mm)
